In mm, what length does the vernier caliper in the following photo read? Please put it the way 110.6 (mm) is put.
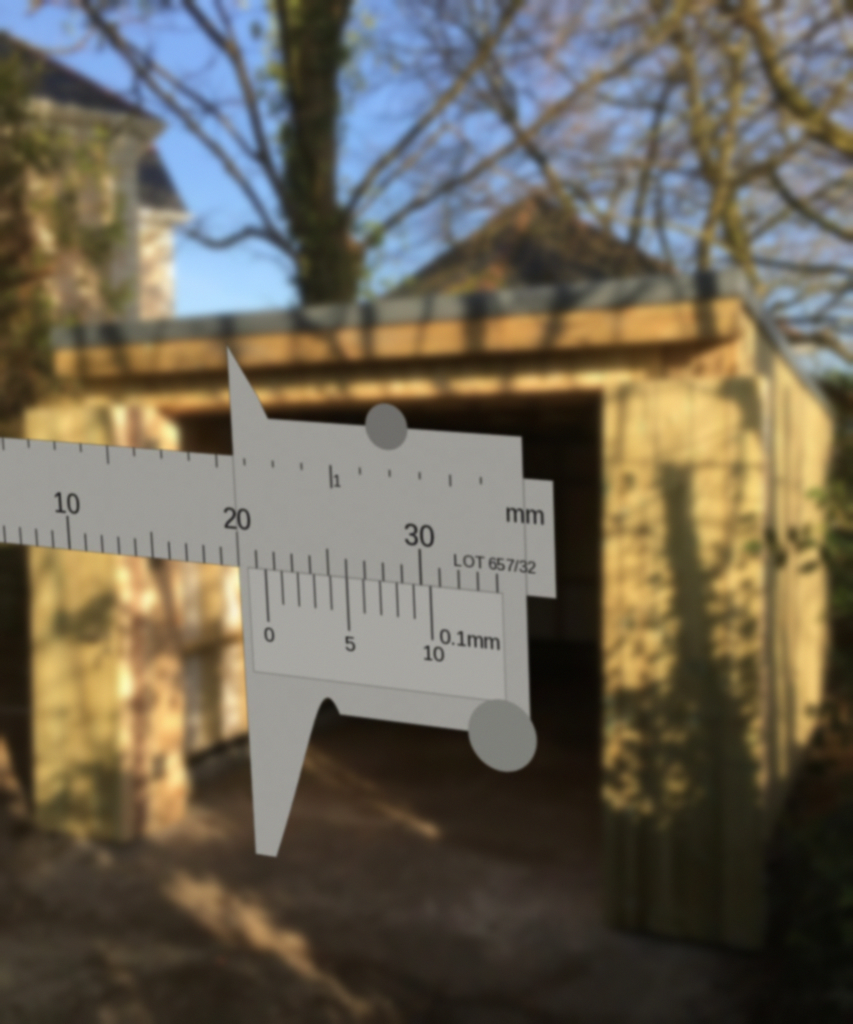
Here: 21.5 (mm)
